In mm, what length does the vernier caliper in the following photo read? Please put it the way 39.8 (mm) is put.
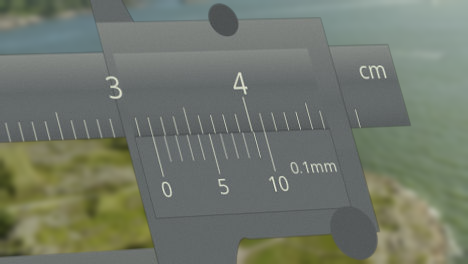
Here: 32.0 (mm)
